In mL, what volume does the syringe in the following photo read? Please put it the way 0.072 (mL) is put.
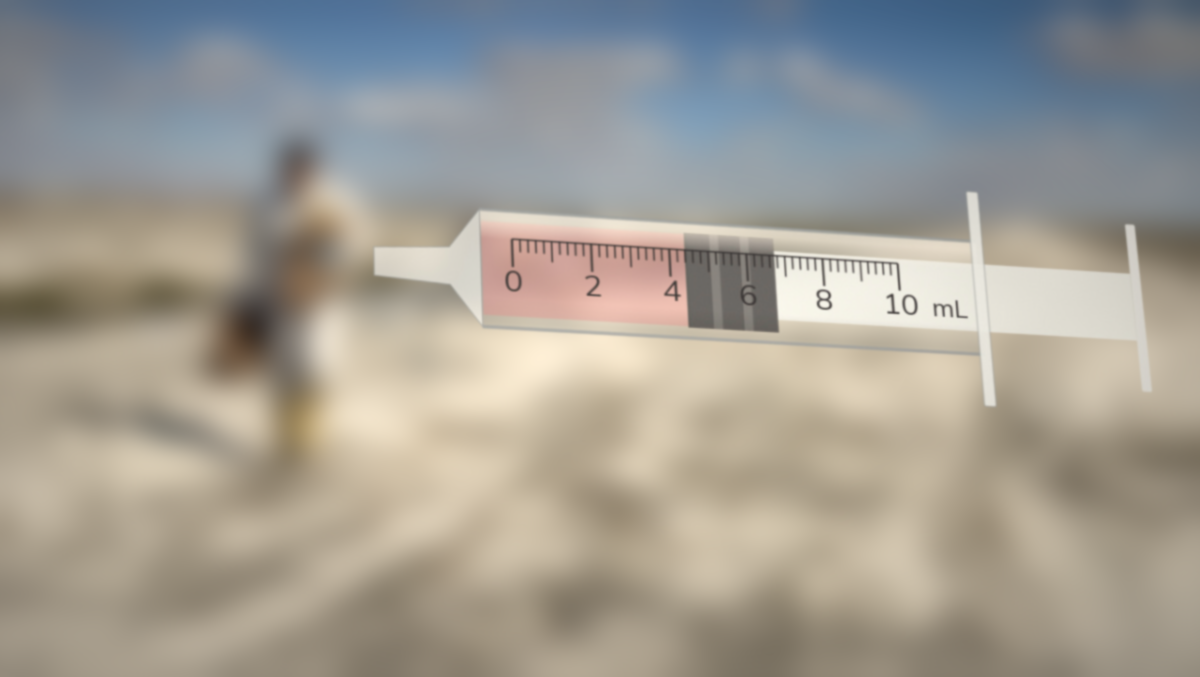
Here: 4.4 (mL)
